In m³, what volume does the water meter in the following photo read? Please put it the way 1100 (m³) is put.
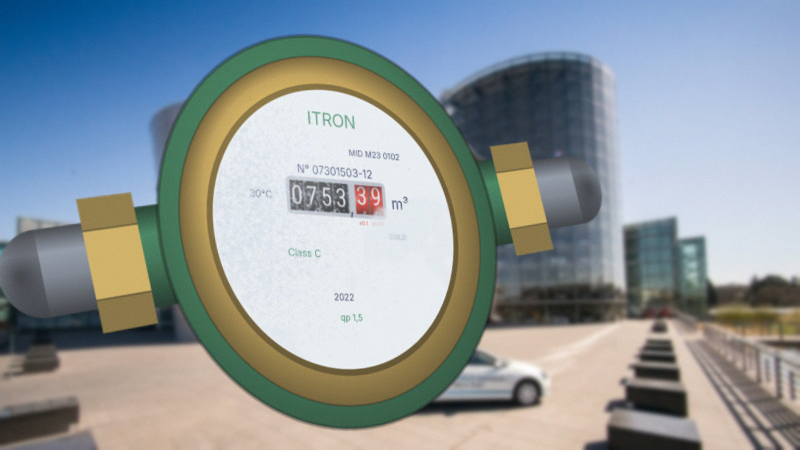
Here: 753.39 (m³)
